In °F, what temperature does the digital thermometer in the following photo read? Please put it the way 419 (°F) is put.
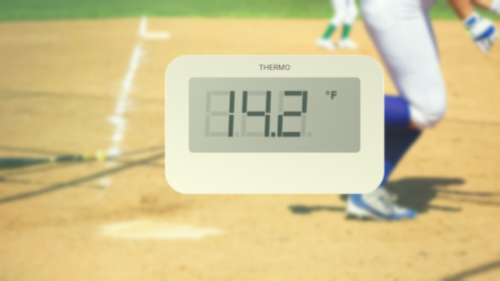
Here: 14.2 (°F)
